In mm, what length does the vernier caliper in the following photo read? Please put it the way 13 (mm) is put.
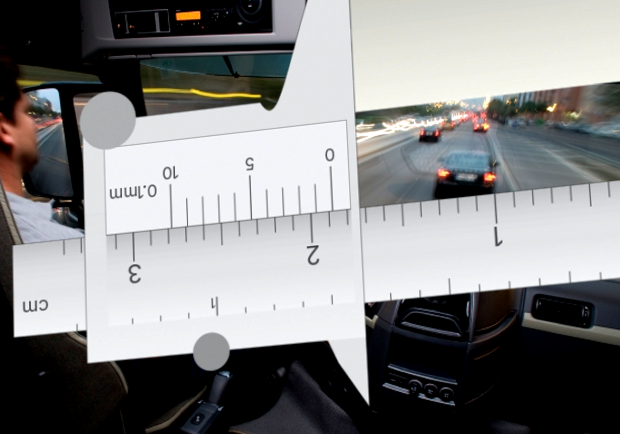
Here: 18.8 (mm)
